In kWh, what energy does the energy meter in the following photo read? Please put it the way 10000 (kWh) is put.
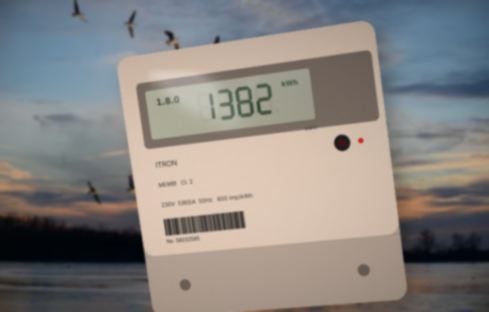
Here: 1382 (kWh)
